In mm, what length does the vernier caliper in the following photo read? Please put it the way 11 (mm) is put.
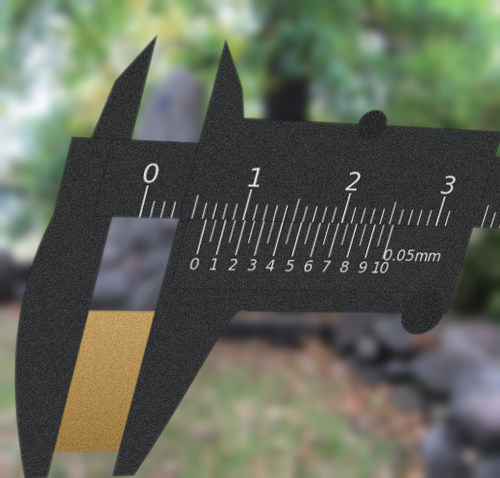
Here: 6.4 (mm)
